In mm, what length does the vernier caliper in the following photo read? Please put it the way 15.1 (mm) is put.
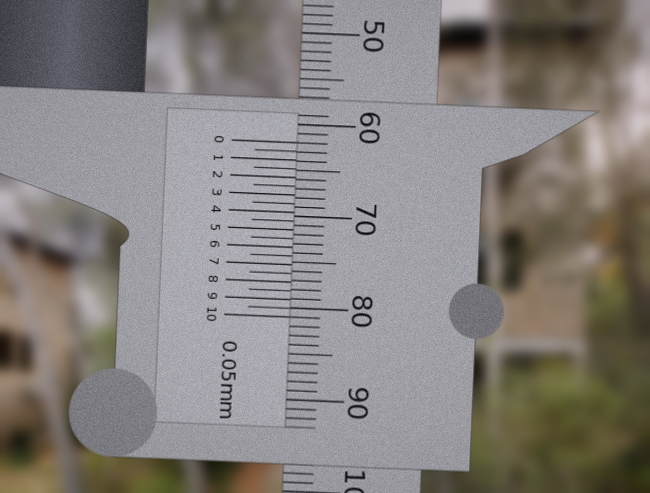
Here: 62.0 (mm)
